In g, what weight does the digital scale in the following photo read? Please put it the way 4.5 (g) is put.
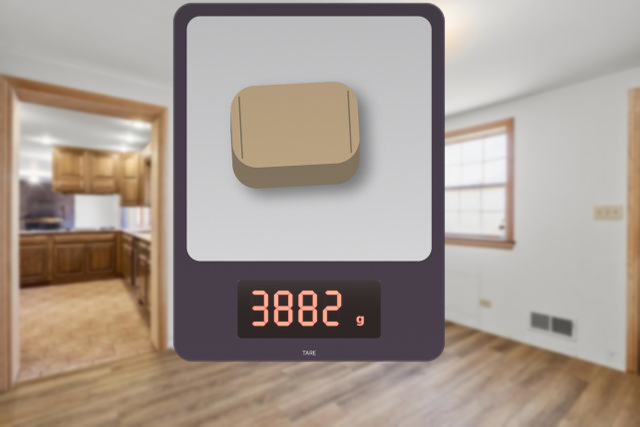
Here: 3882 (g)
